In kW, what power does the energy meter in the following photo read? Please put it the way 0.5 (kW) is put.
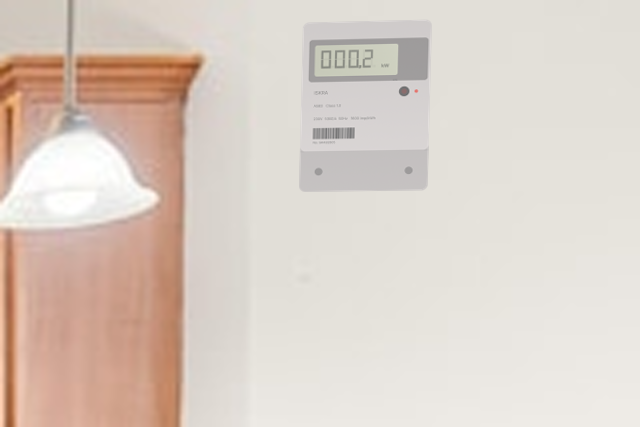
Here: 0.2 (kW)
